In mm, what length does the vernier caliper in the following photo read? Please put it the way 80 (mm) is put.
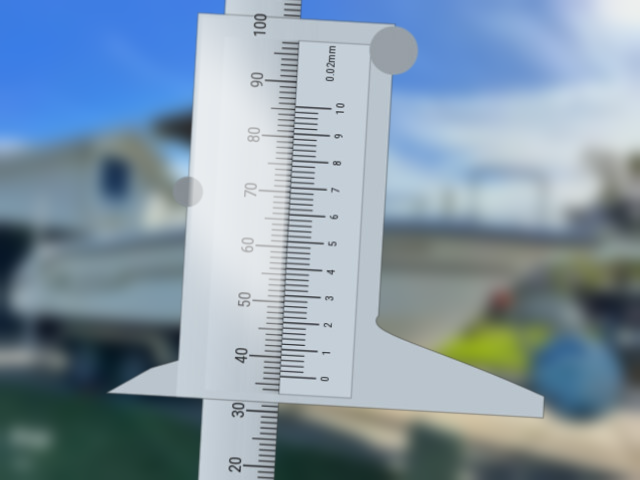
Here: 36.5 (mm)
